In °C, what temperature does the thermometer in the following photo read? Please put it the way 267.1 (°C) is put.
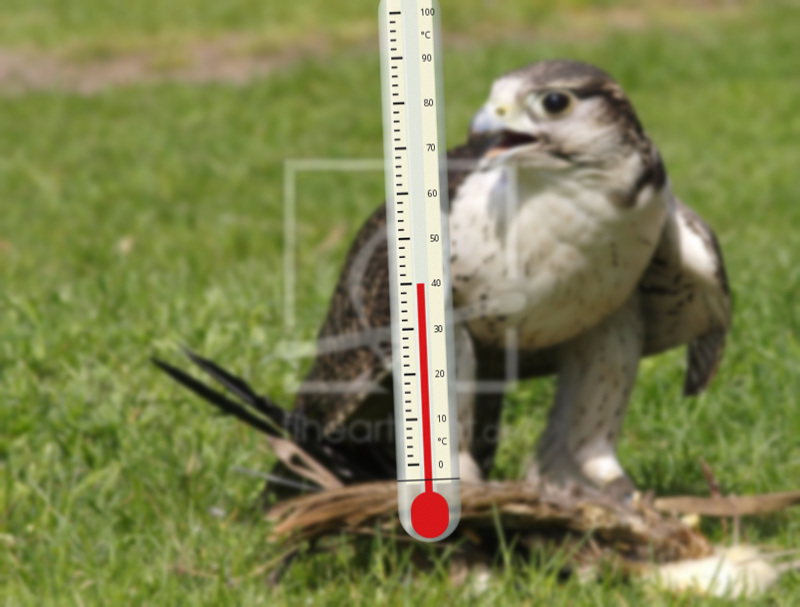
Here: 40 (°C)
